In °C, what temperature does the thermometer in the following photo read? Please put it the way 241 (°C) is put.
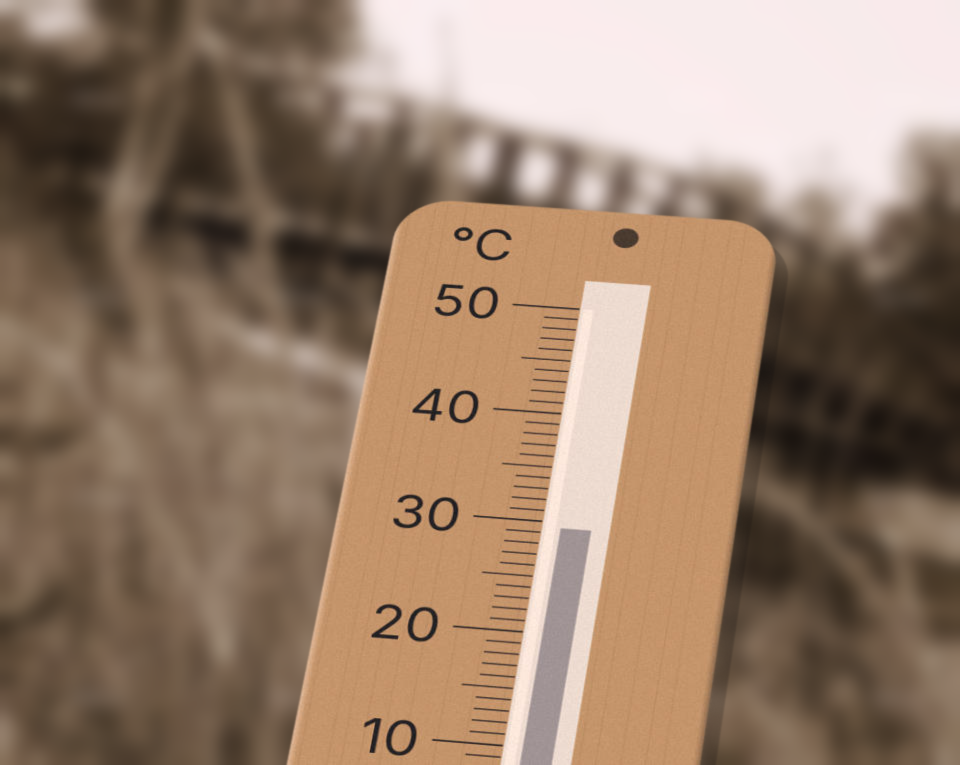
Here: 29.5 (°C)
